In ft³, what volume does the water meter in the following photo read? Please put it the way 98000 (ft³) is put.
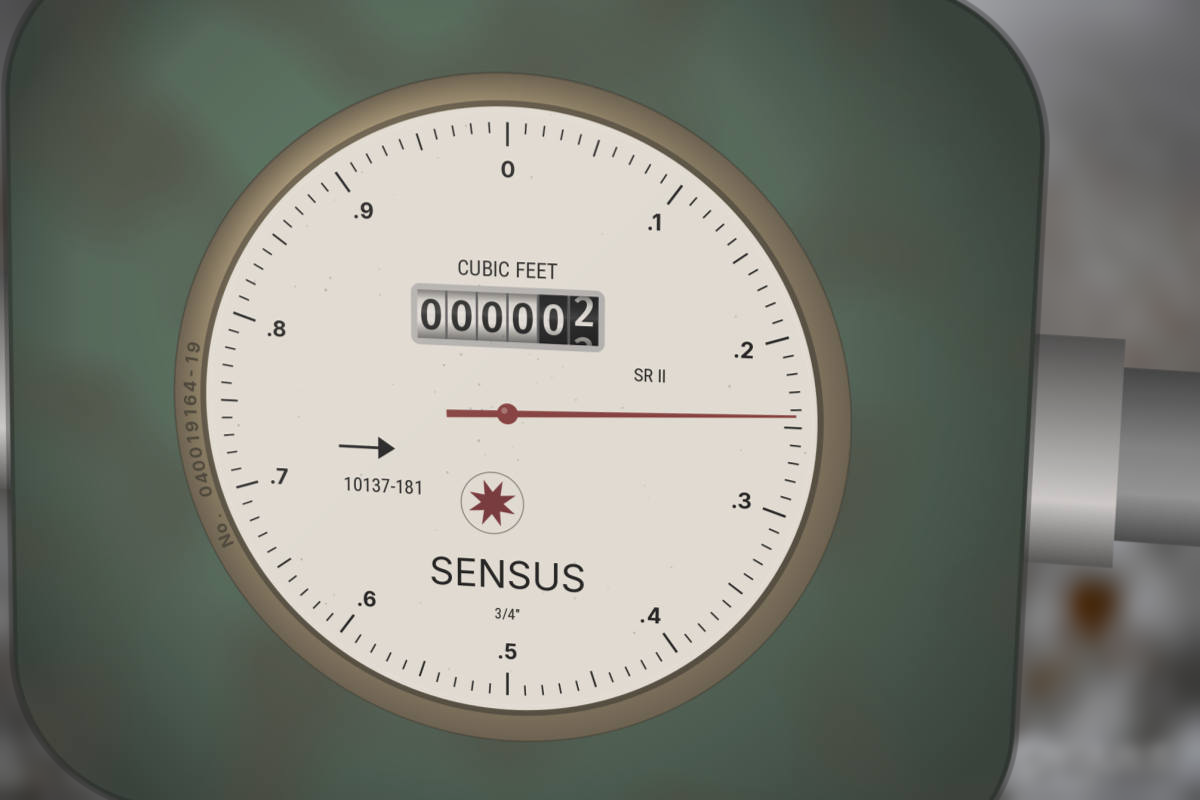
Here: 2.24 (ft³)
